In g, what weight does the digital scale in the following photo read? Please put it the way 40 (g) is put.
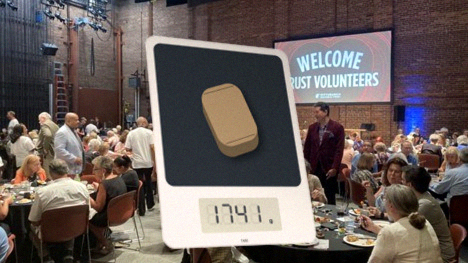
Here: 1741 (g)
